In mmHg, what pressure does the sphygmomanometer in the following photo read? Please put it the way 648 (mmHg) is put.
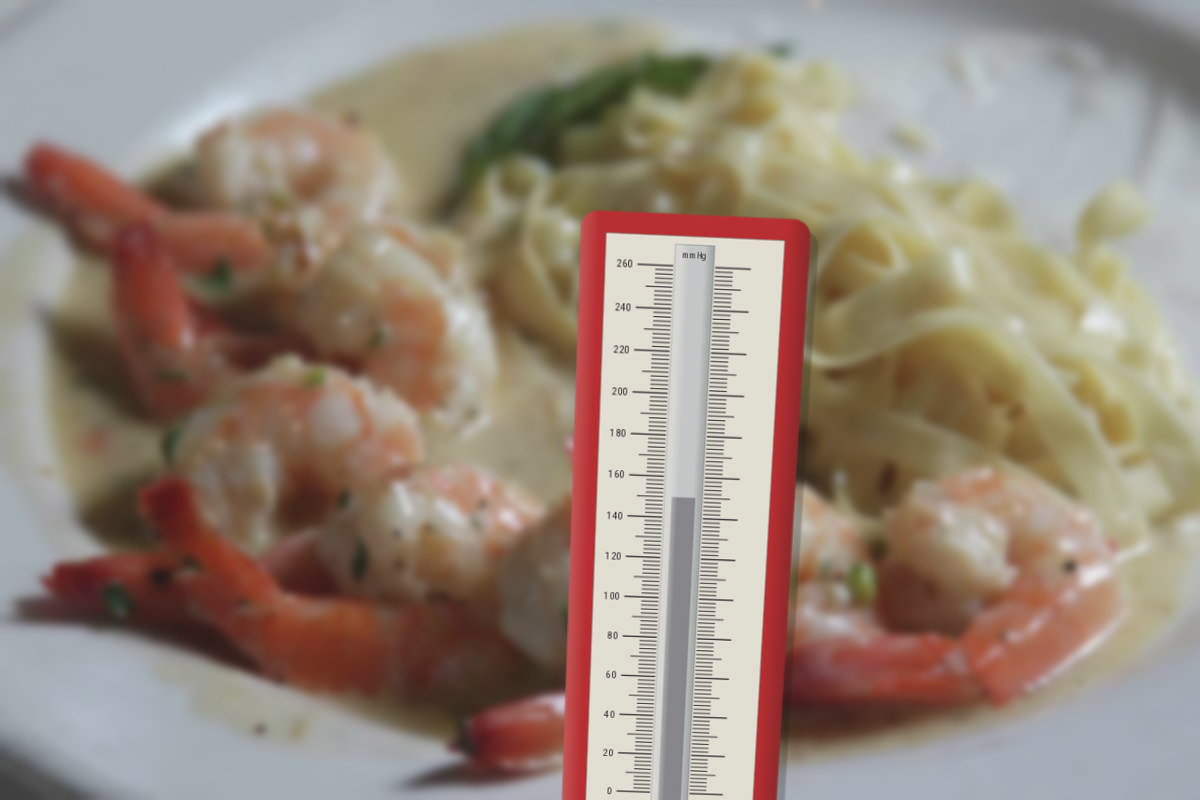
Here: 150 (mmHg)
